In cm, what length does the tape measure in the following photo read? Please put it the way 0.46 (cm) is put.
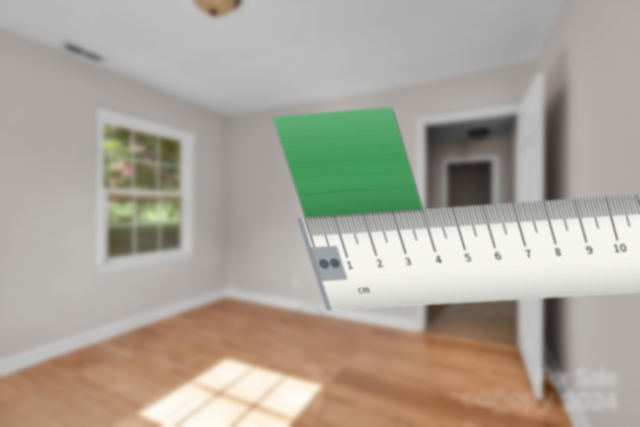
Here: 4 (cm)
